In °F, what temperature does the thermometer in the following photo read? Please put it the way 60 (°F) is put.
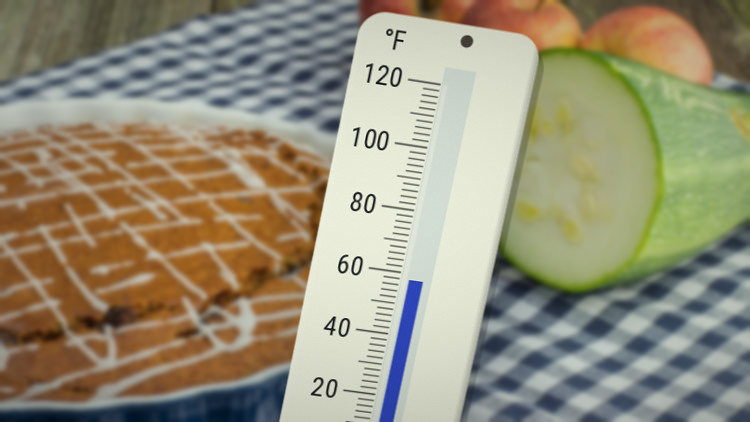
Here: 58 (°F)
